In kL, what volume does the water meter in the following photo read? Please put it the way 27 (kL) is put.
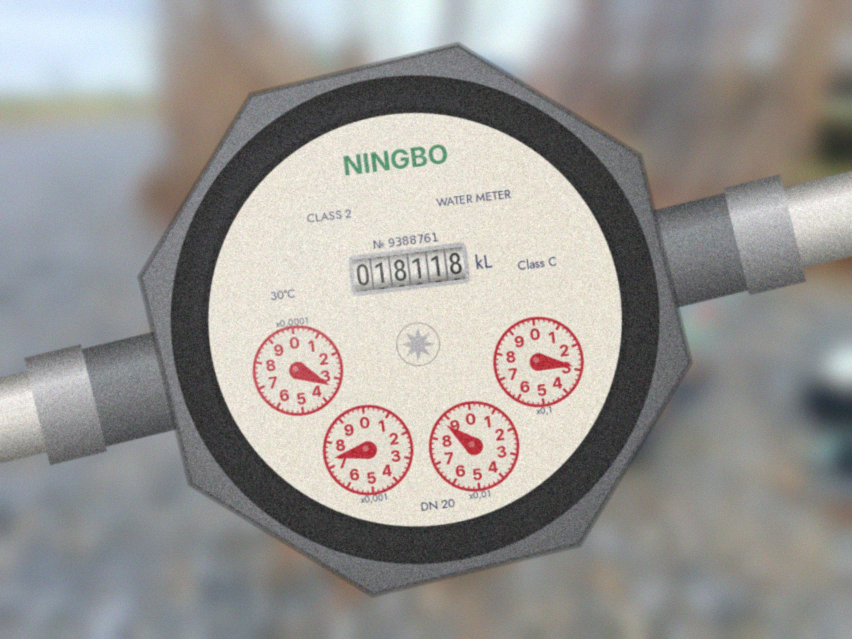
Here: 18118.2873 (kL)
